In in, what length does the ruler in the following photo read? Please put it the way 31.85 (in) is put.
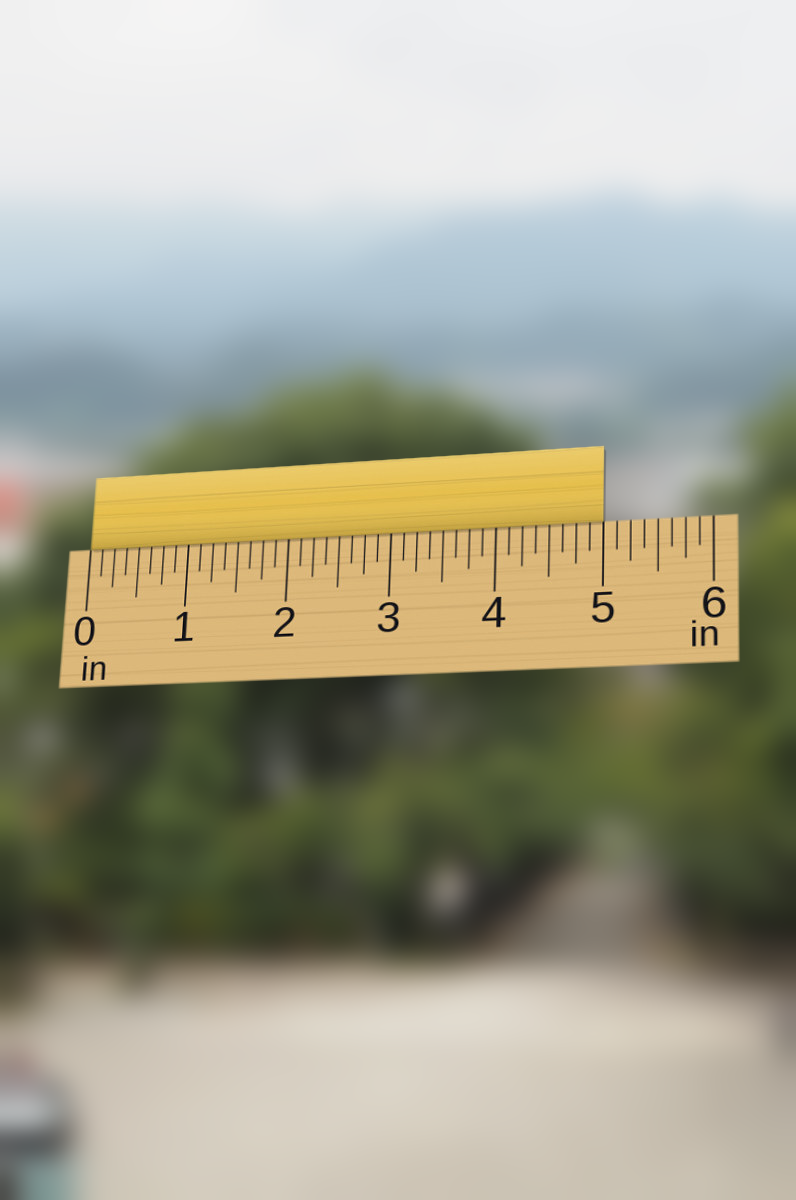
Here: 5 (in)
